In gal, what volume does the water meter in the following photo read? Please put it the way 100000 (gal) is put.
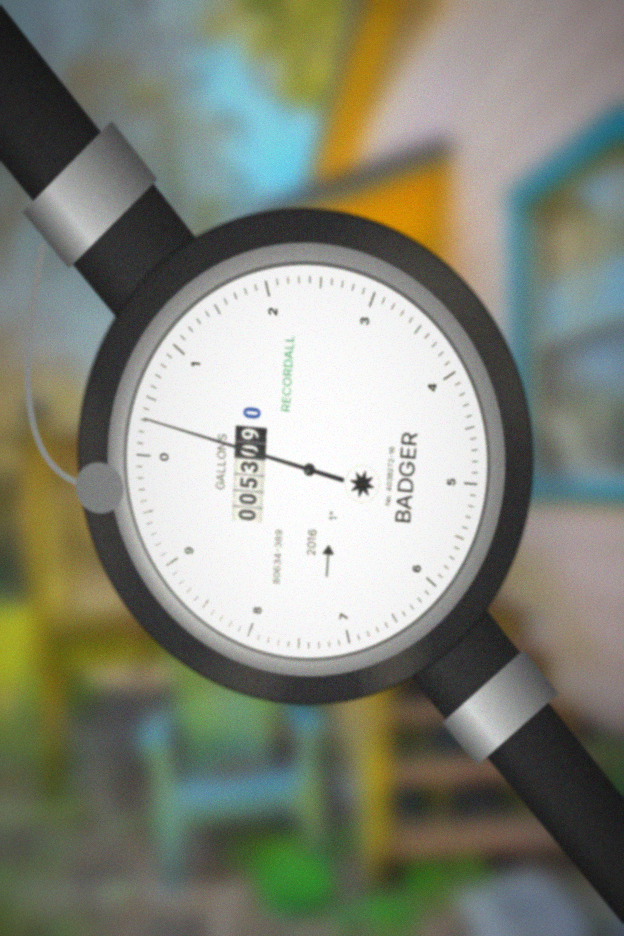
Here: 53090.3 (gal)
